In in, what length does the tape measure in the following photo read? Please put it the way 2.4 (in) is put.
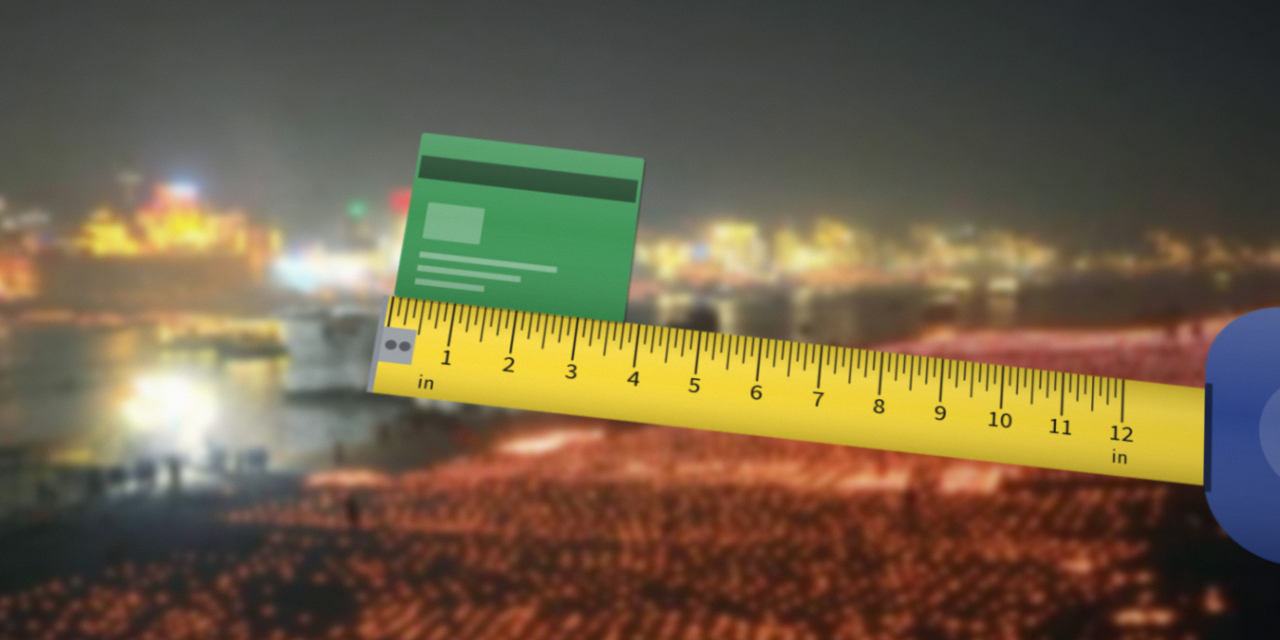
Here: 3.75 (in)
